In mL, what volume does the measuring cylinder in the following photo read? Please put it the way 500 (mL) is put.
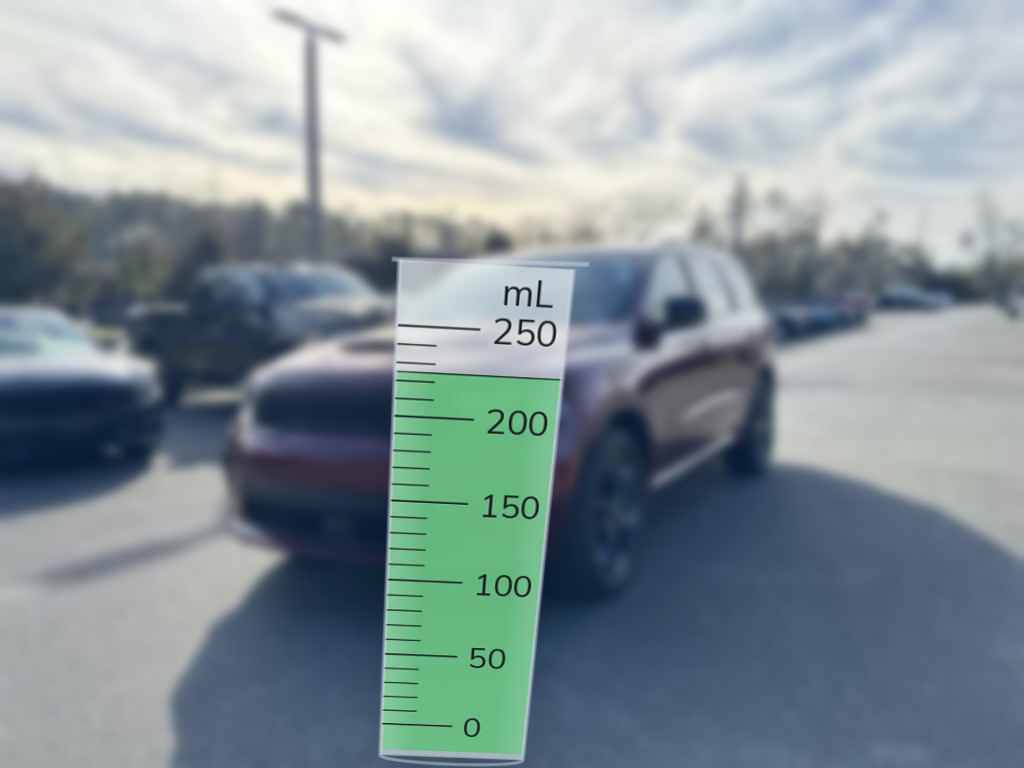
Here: 225 (mL)
